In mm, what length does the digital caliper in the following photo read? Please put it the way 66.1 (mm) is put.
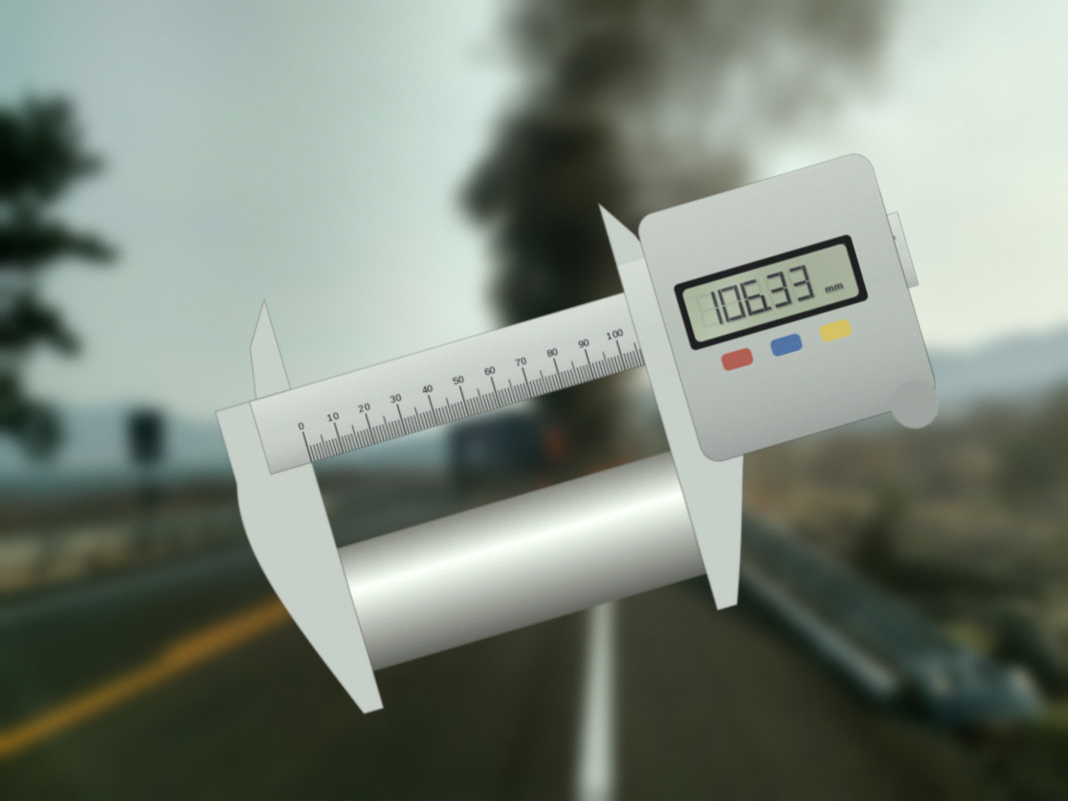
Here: 106.33 (mm)
